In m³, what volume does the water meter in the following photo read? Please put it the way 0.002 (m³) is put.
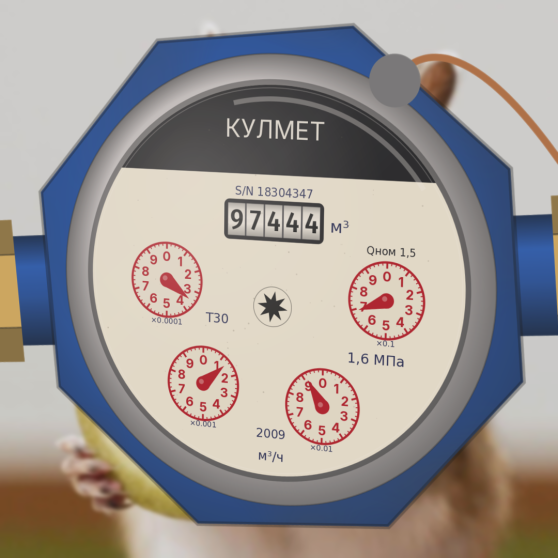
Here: 97444.6913 (m³)
